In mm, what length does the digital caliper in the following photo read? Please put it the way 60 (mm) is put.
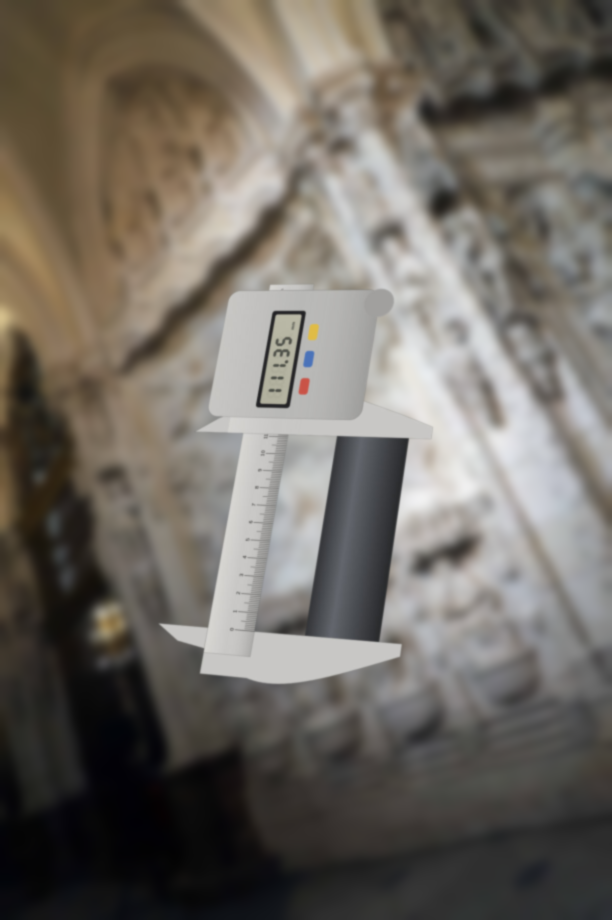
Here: 111.35 (mm)
